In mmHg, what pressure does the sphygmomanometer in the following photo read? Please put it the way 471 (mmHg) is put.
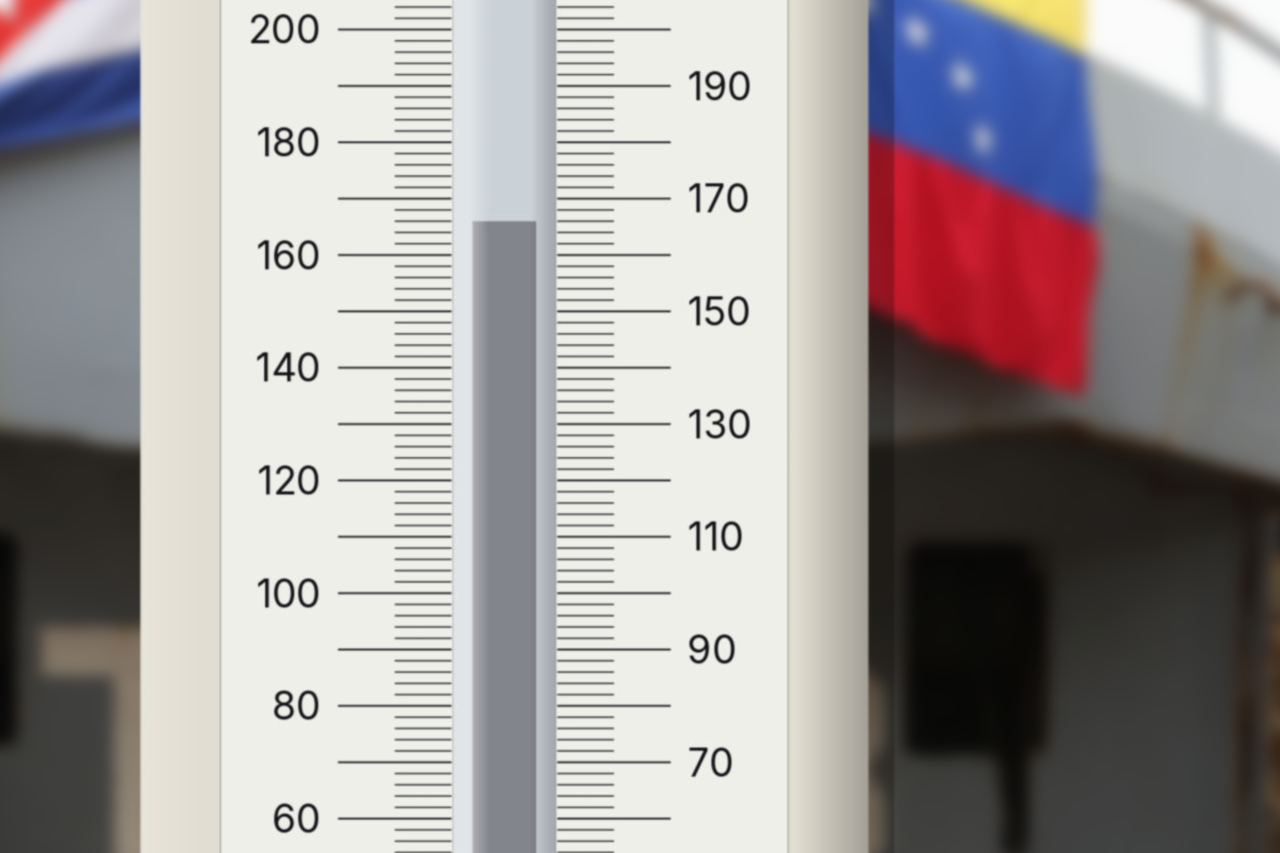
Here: 166 (mmHg)
